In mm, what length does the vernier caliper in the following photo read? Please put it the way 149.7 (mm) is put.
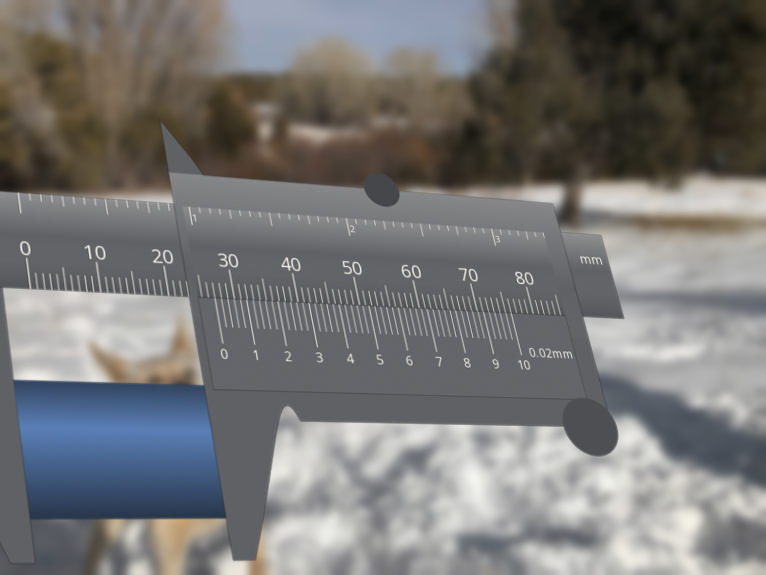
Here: 27.0 (mm)
